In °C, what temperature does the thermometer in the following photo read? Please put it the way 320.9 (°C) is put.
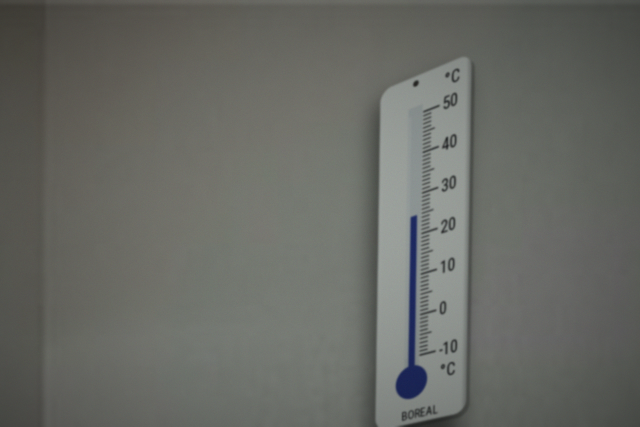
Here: 25 (°C)
